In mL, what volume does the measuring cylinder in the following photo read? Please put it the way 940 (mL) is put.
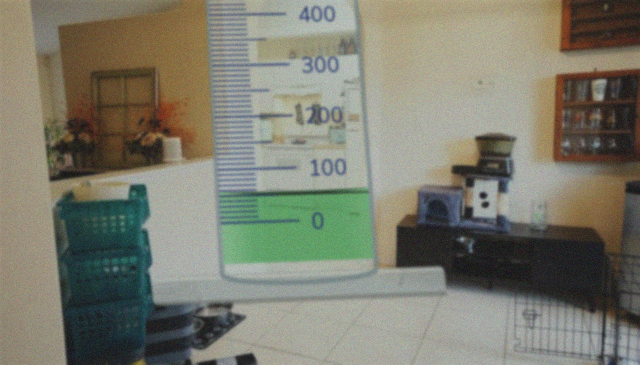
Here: 50 (mL)
